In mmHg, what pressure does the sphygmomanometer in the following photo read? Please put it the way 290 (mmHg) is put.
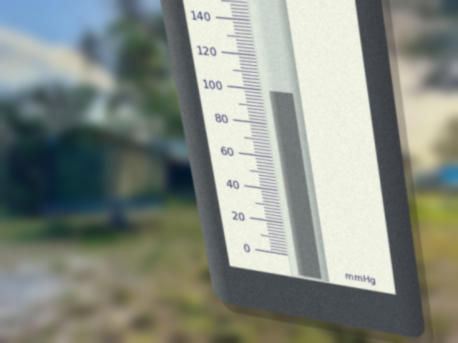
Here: 100 (mmHg)
